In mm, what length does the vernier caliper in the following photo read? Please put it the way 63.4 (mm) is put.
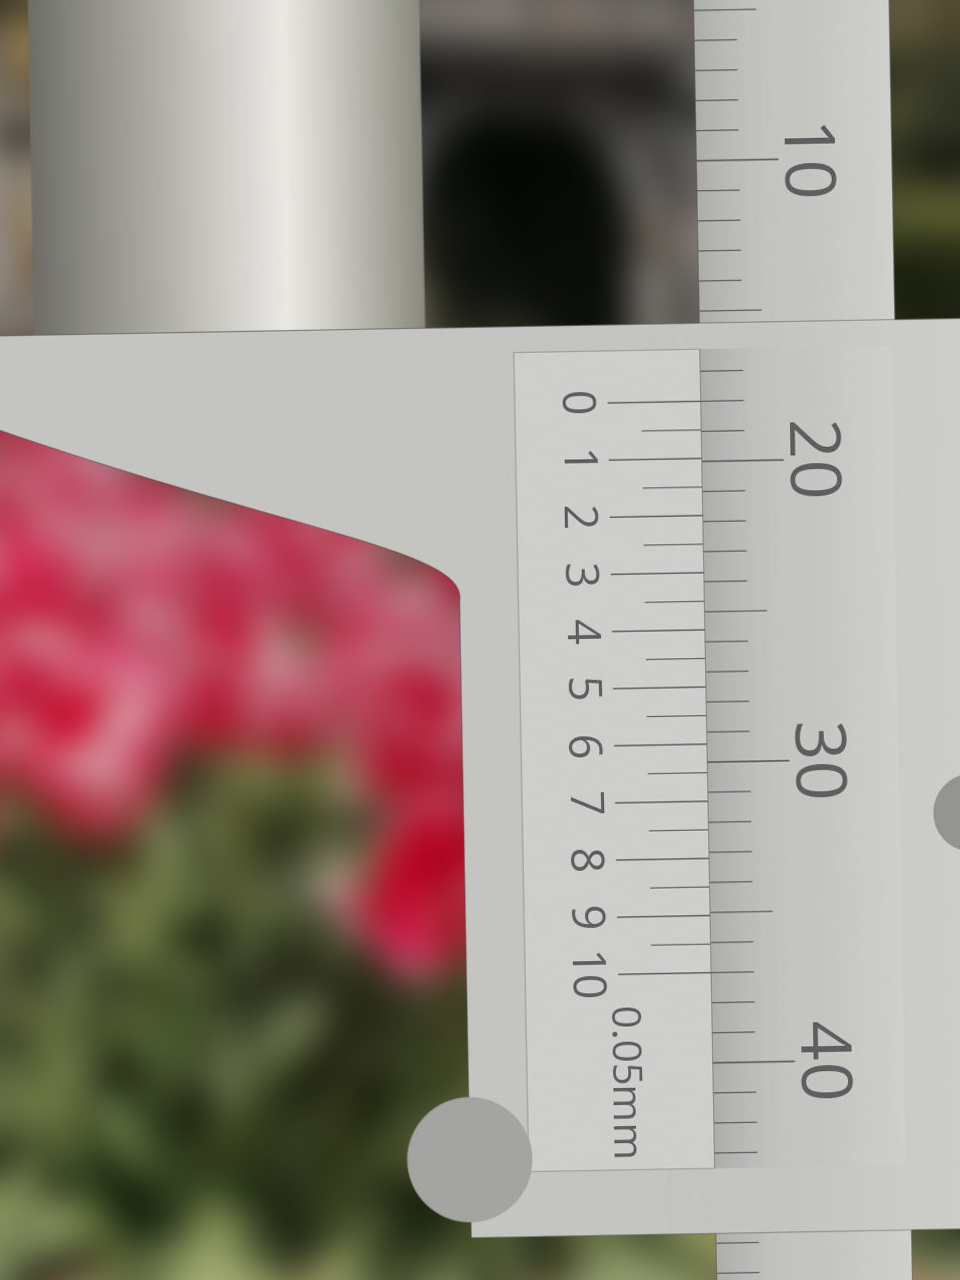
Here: 18.00 (mm)
